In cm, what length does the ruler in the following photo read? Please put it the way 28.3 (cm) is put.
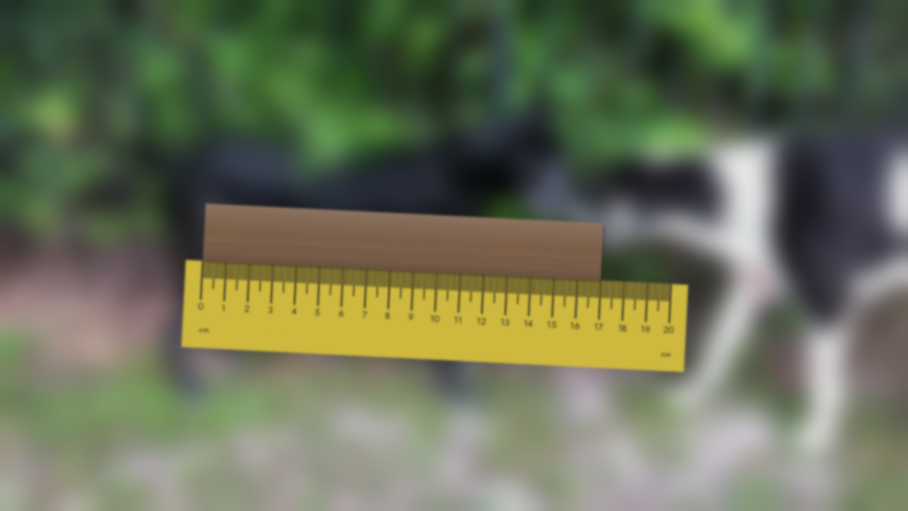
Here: 17 (cm)
